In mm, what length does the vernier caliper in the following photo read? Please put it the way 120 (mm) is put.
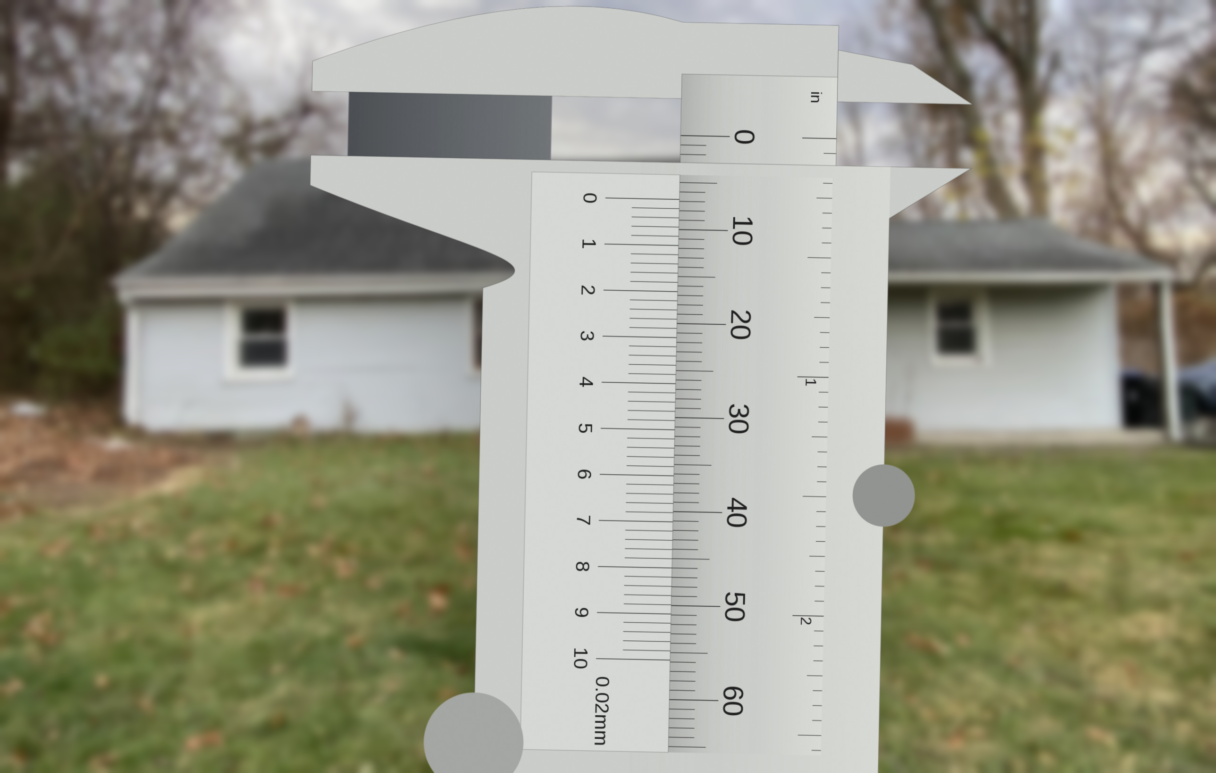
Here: 6.8 (mm)
